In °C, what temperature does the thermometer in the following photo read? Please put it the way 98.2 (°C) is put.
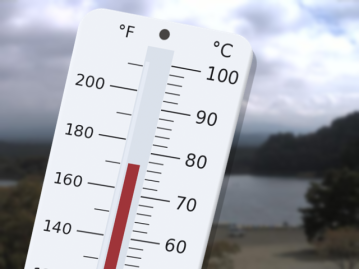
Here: 77 (°C)
